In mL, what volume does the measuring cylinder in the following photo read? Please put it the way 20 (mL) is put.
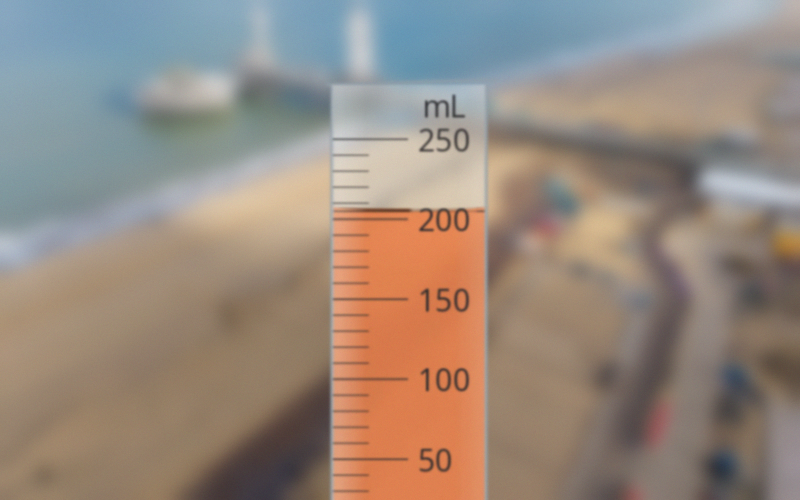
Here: 205 (mL)
